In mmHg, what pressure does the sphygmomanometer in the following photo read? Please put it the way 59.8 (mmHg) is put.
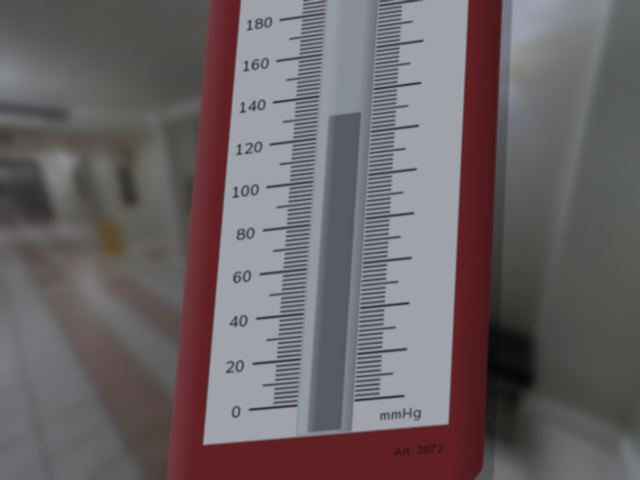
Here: 130 (mmHg)
